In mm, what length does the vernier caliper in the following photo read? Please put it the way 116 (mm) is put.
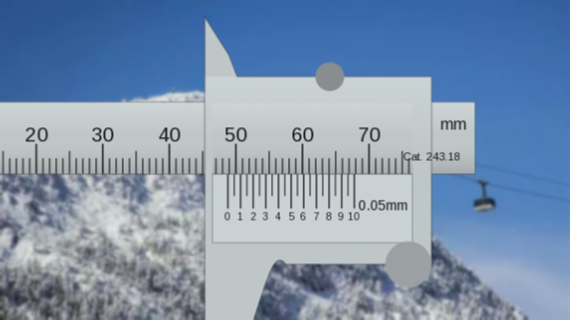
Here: 48.8 (mm)
